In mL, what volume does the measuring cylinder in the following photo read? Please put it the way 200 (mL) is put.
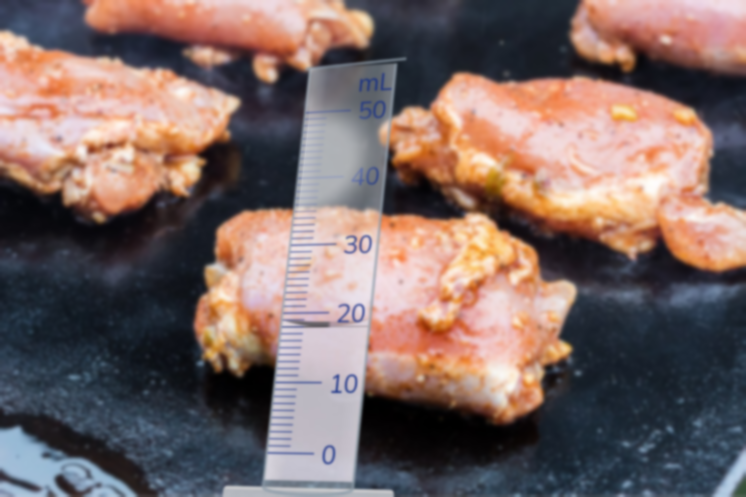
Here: 18 (mL)
